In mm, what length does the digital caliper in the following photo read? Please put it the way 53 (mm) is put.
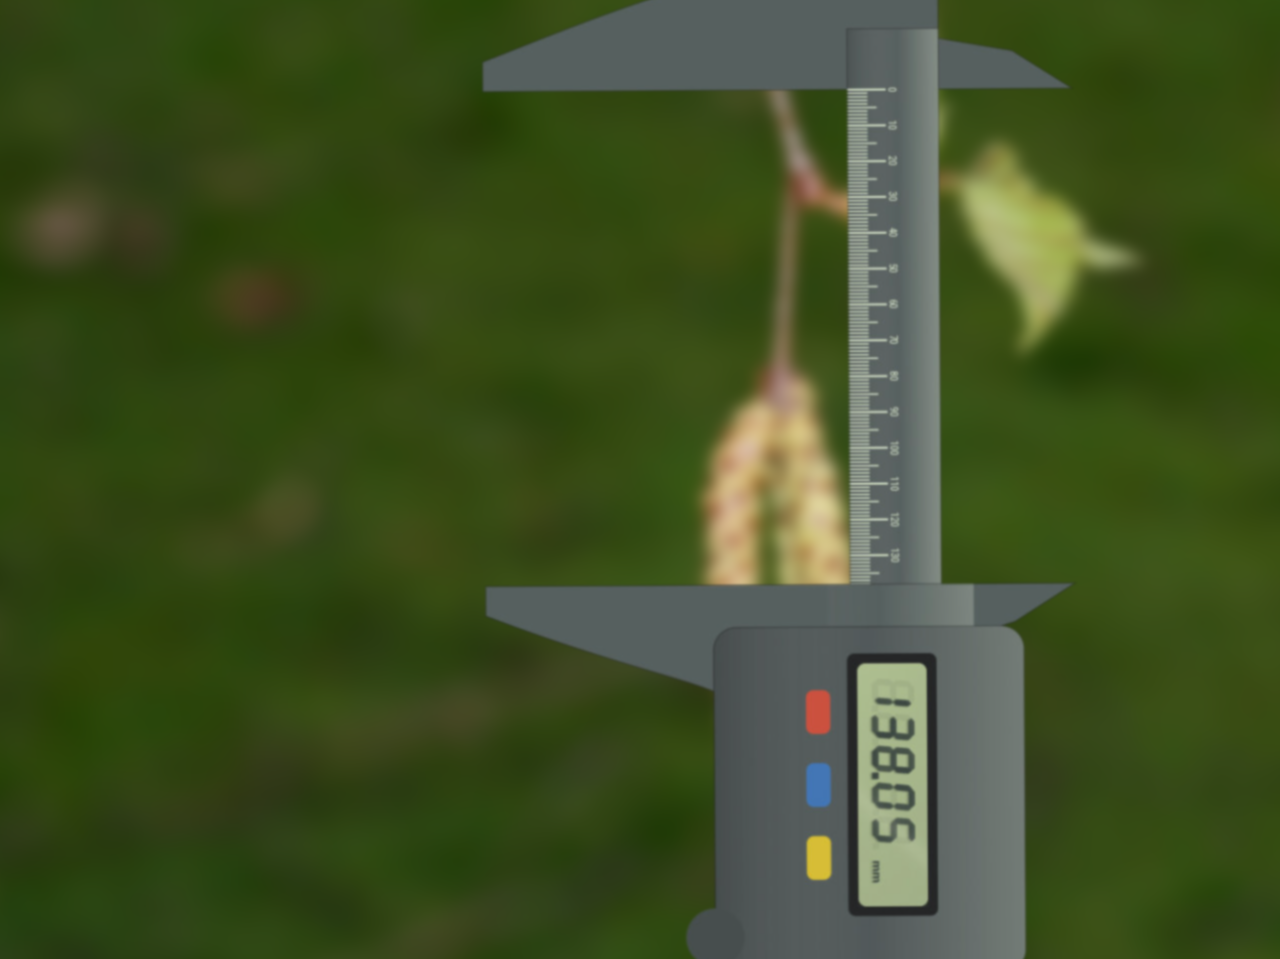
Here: 138.05 (mm)
